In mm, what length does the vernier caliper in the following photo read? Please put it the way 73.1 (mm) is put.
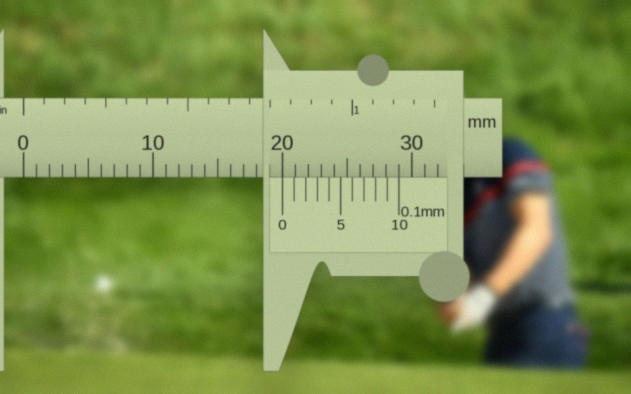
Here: 20.0 (mm)
